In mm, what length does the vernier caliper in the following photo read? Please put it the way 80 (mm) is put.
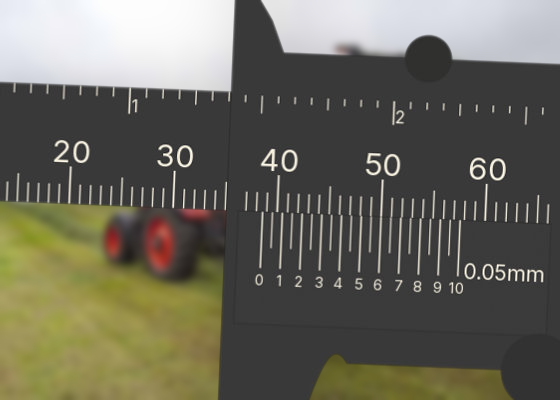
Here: 38.6 (mm)
